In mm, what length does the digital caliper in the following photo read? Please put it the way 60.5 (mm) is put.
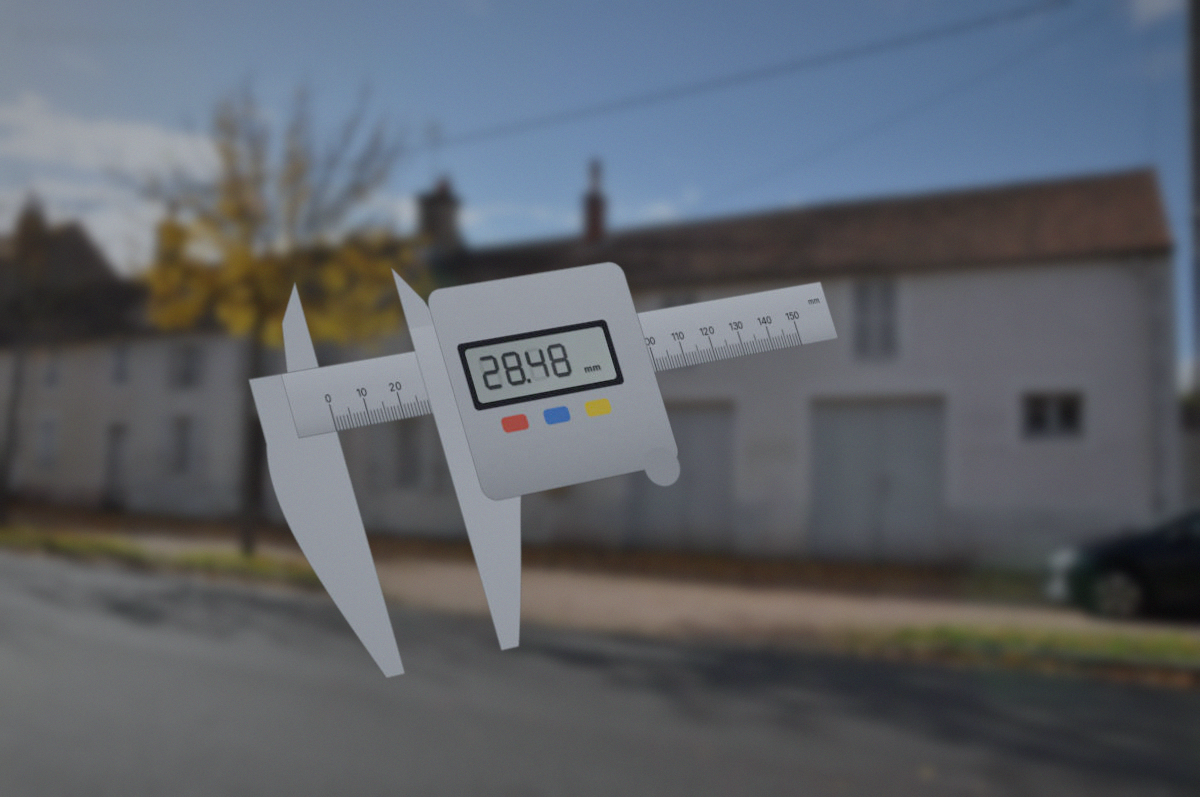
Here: 28.48 (mm)
